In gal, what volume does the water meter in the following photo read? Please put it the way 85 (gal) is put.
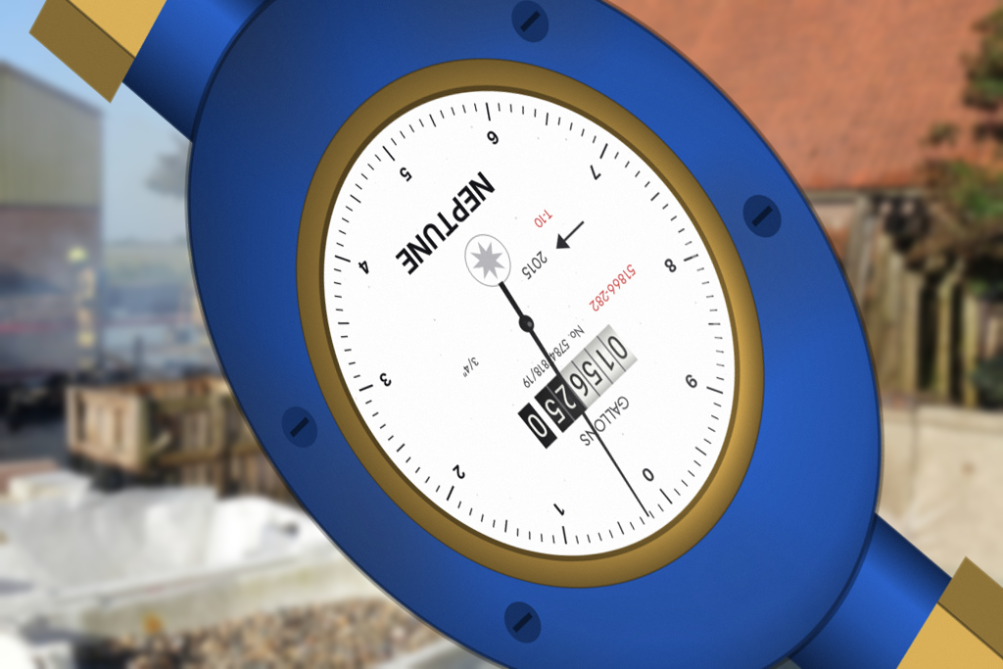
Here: 156250.2 (gal)
